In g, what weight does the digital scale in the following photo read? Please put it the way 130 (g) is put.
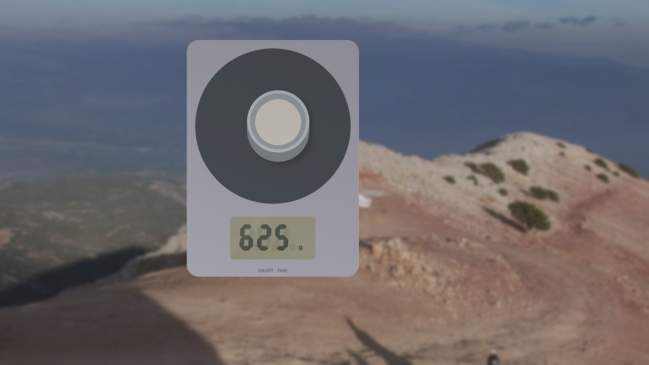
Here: 625 (g)
